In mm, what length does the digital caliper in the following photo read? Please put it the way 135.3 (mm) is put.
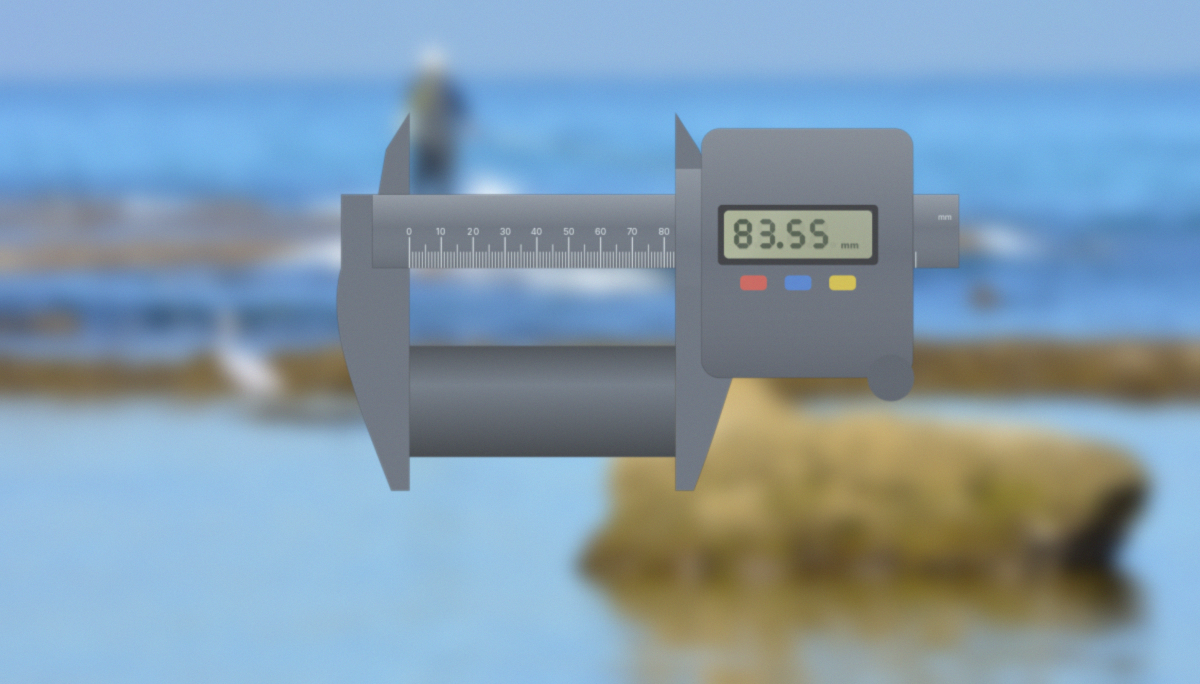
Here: 83.55 (mm)
